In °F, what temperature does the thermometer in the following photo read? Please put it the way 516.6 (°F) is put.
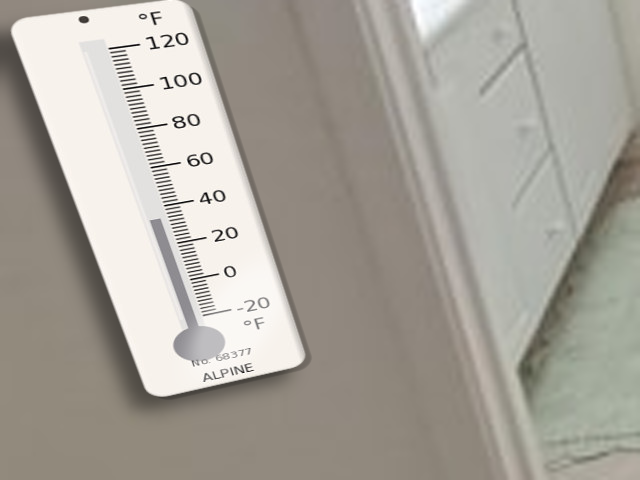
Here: 34 (°F)
